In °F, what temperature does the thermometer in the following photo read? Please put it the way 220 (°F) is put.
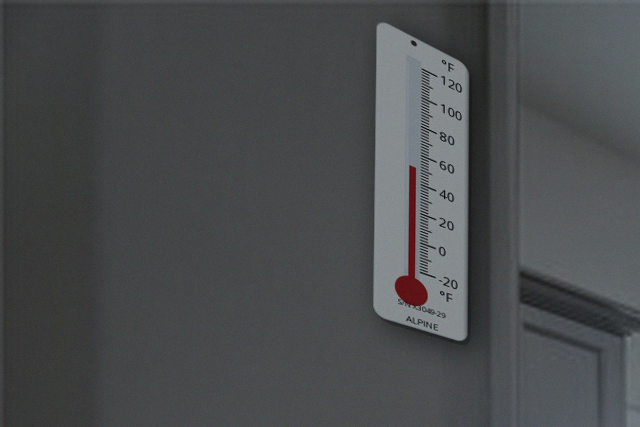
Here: 50 (°F)
